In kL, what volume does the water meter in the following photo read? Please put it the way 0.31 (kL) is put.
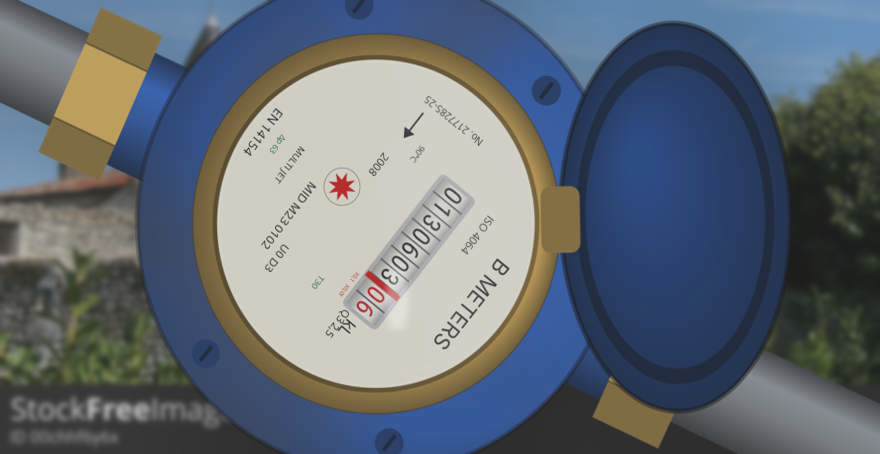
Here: 130603.06 (kL)
